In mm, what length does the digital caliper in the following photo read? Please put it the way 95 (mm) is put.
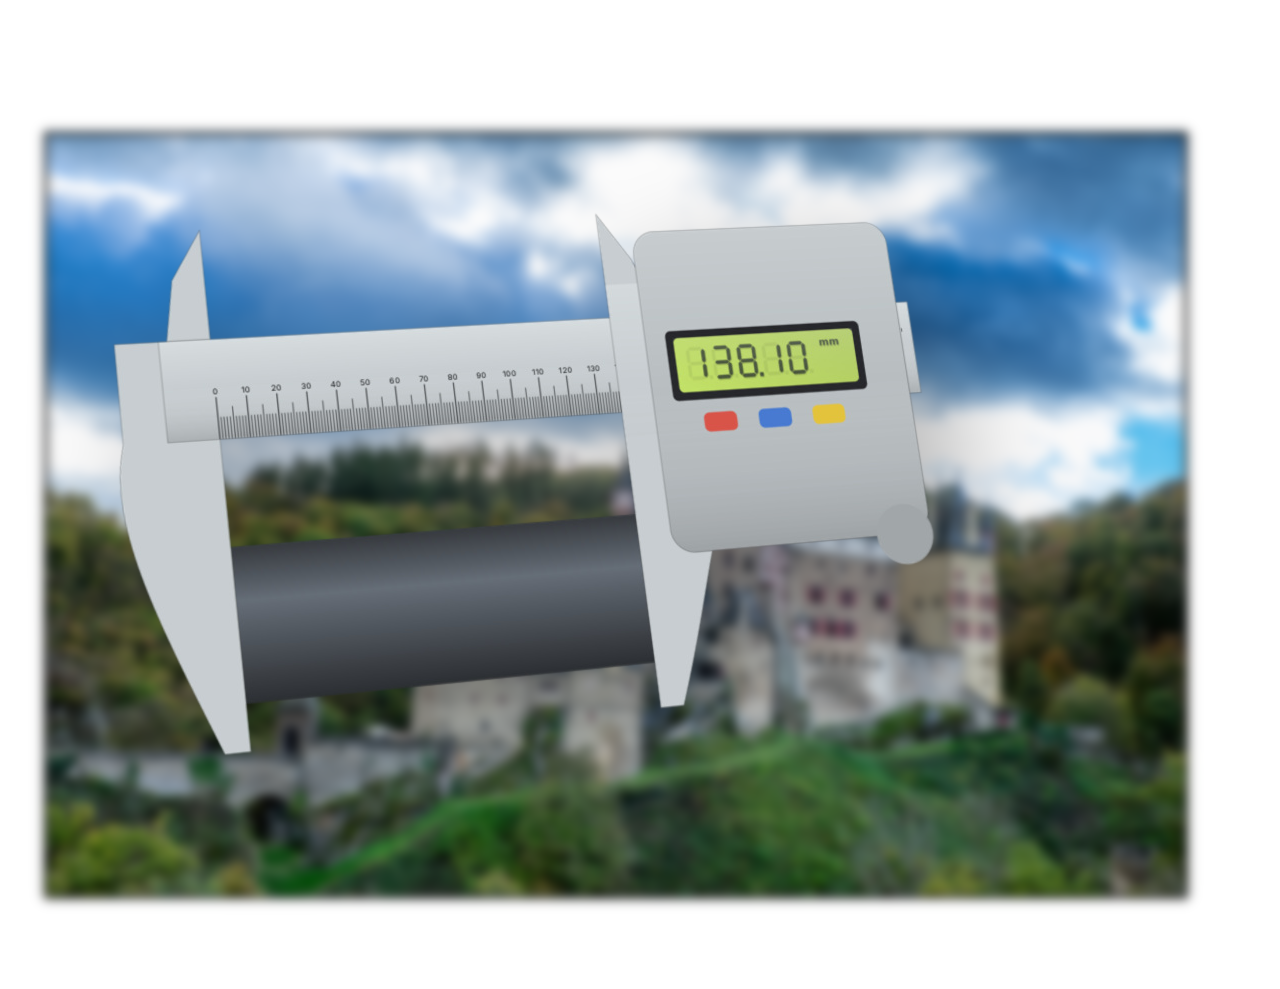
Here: 138.10 (mm)
